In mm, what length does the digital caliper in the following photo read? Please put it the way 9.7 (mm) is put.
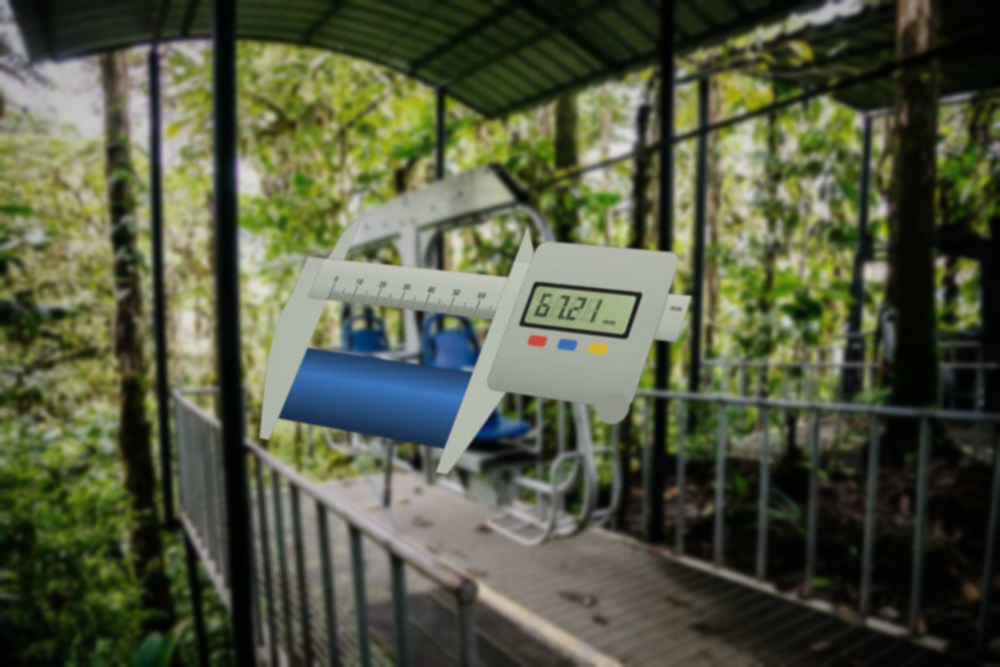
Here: 67.21 (mm)
